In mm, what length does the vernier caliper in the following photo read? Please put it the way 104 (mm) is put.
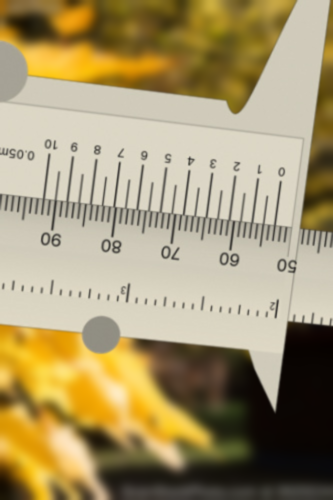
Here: 53.0 (mm)
